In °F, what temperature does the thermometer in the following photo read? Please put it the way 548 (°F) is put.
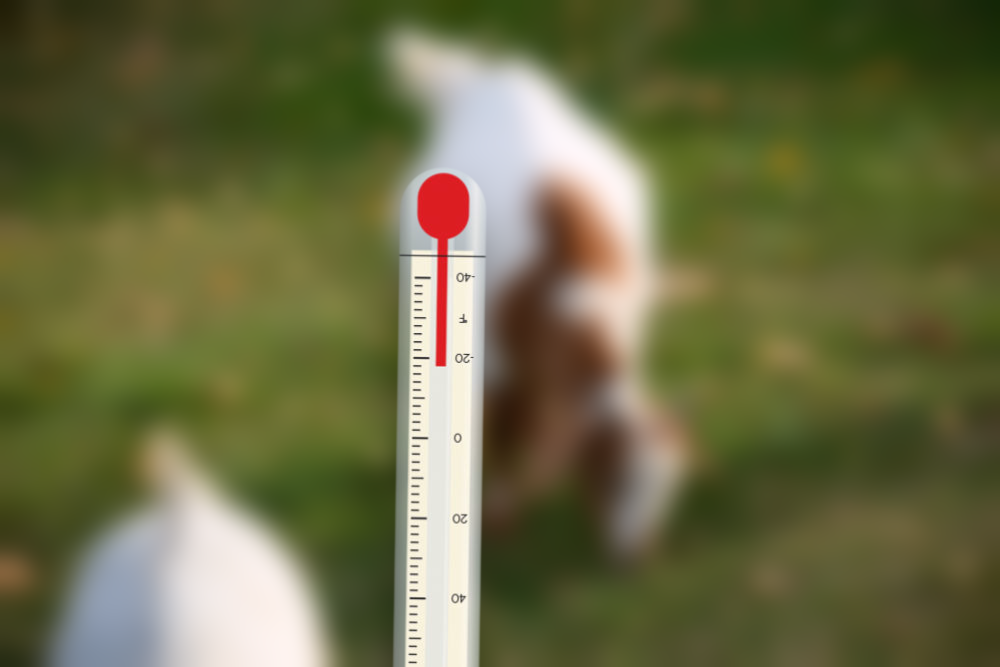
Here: -18 (°F)
